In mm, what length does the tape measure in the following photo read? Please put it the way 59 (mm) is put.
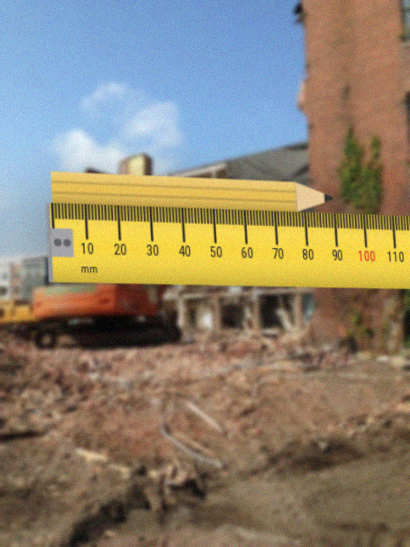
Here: 90 (mm)
